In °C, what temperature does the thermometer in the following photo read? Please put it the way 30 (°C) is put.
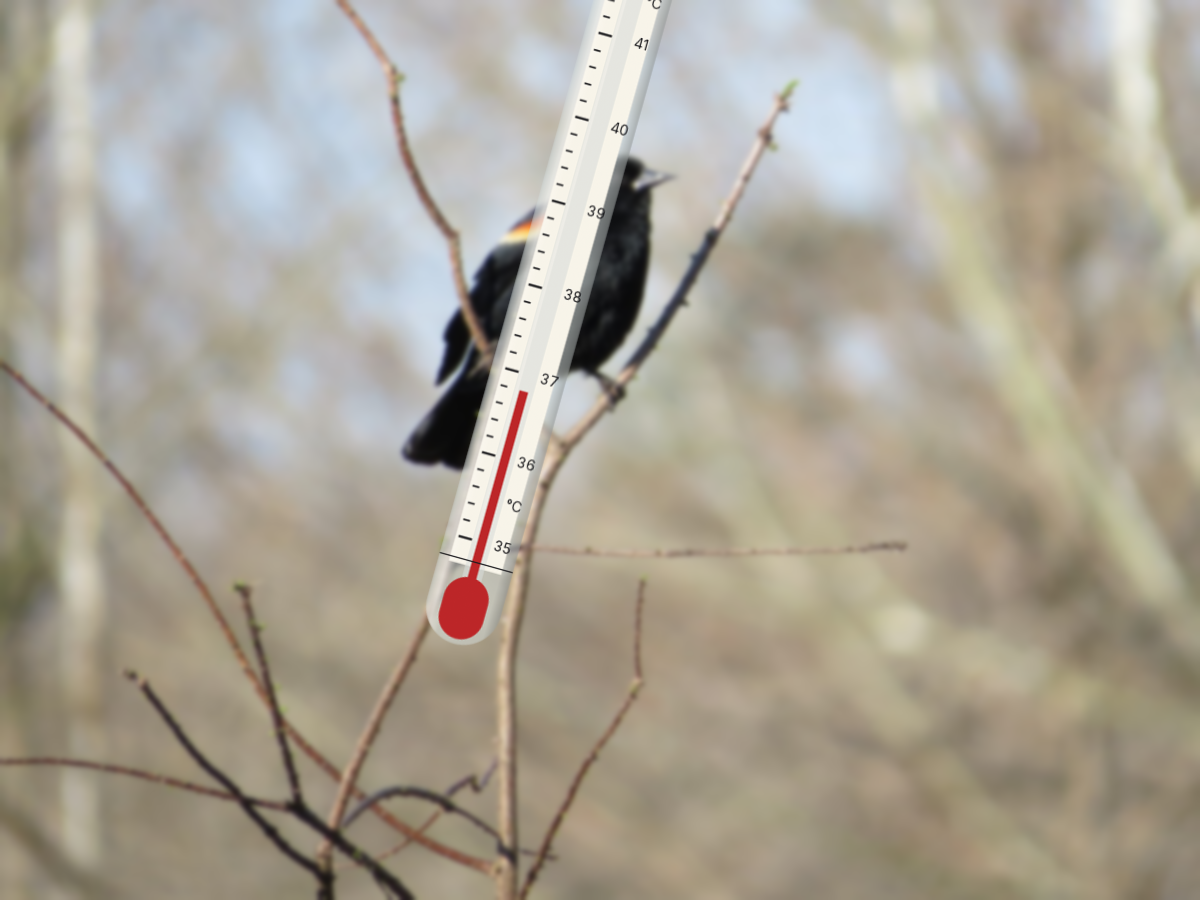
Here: 36.8 (°C)
